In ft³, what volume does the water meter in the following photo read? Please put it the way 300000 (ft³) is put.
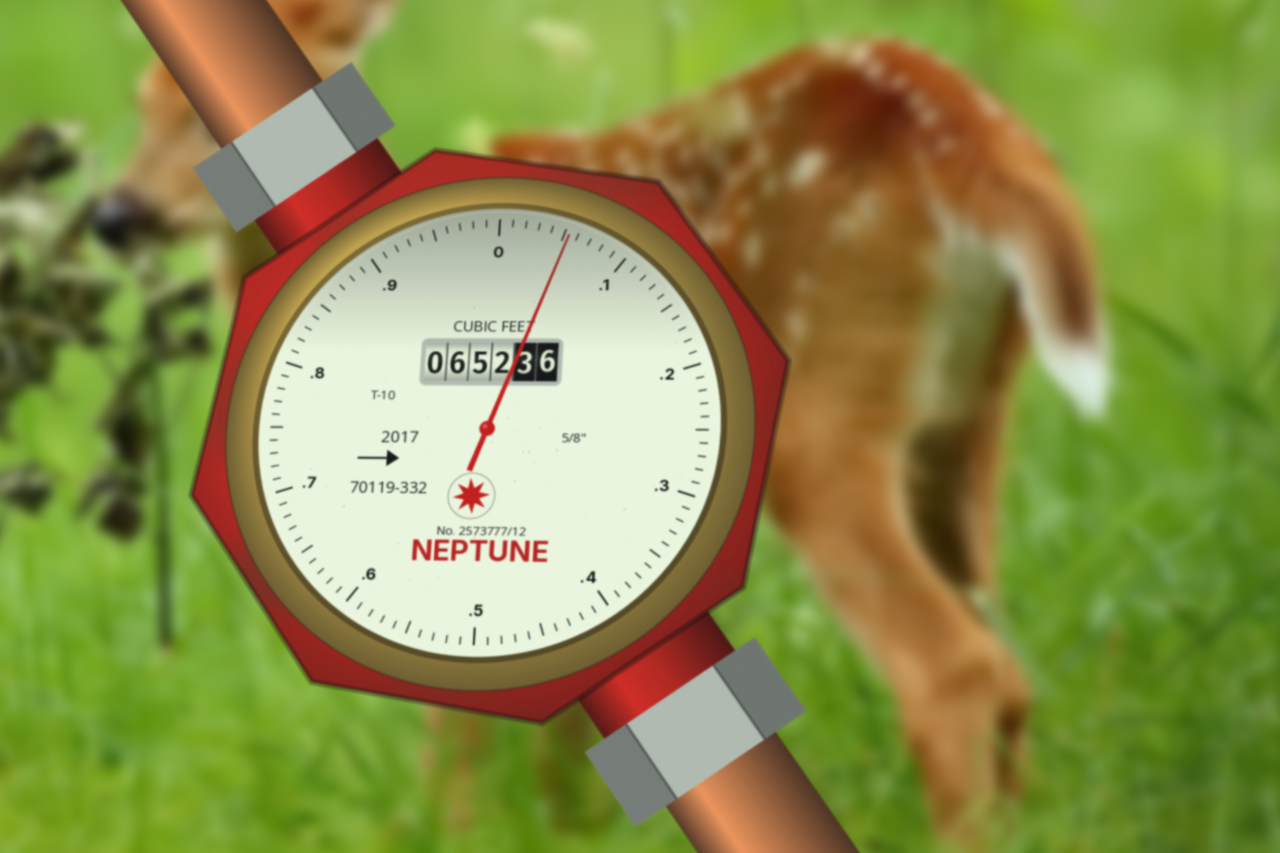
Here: 65236.05 (ft³)
